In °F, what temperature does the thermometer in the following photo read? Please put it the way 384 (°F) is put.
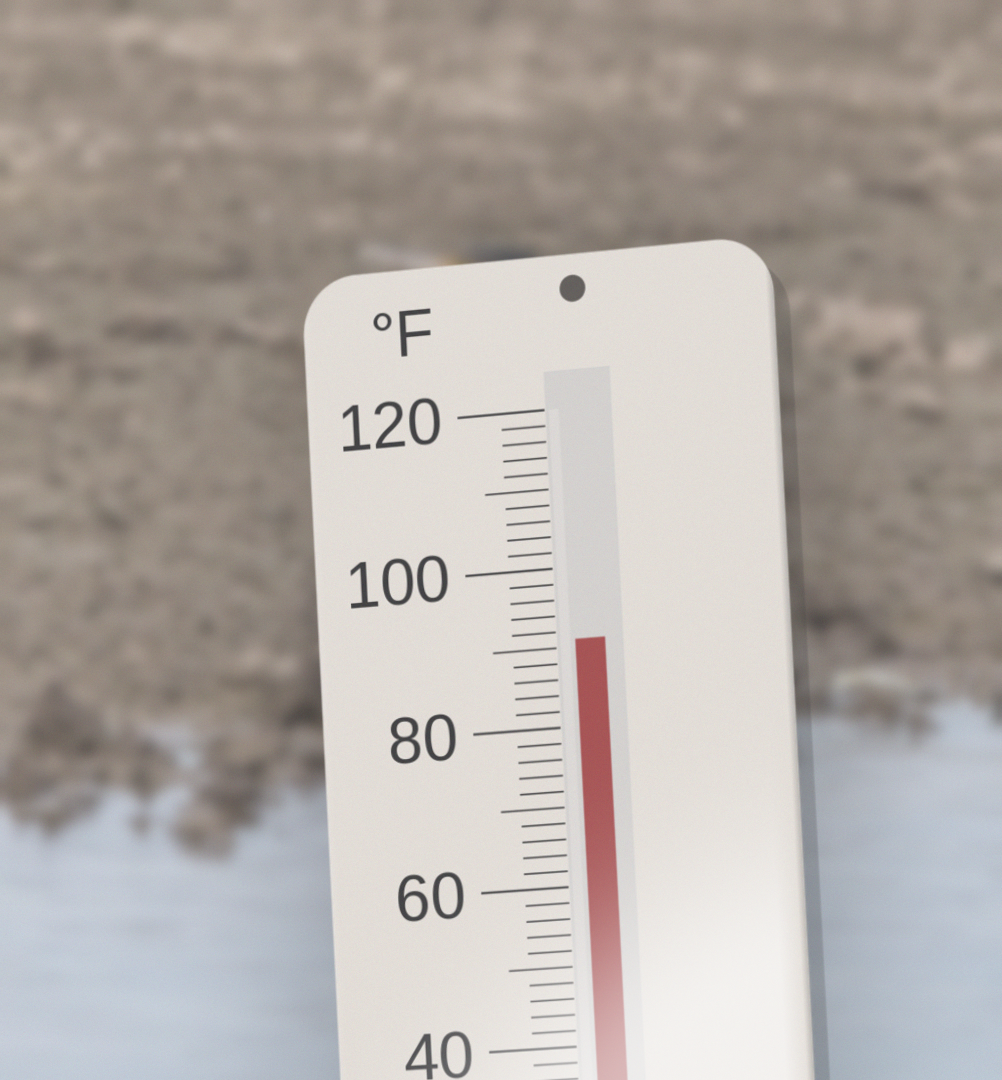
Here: 91 (°F)
